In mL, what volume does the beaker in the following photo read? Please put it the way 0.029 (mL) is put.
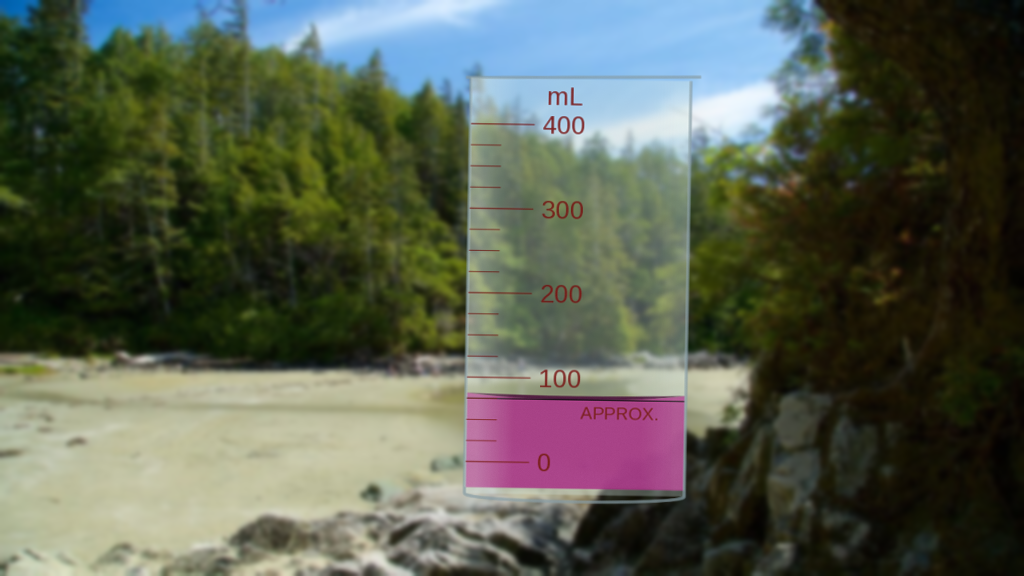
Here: 75 (mL)
